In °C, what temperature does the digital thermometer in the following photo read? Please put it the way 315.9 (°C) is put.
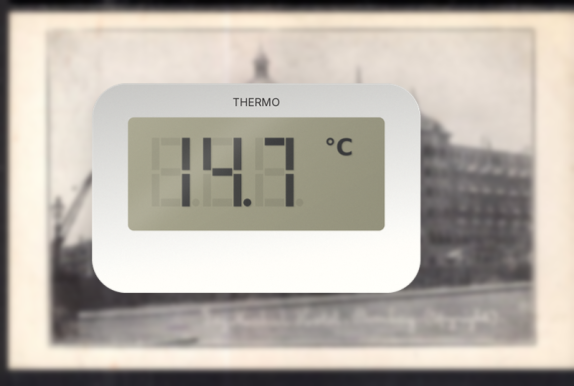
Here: 14.7 (°C)
